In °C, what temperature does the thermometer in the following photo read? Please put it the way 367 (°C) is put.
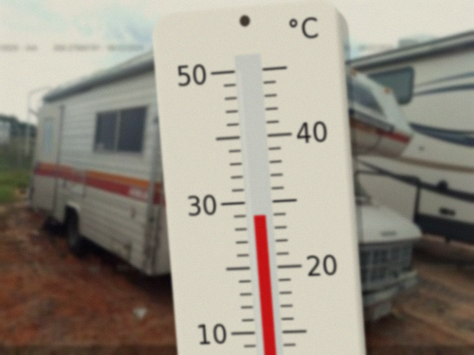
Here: 28 (°C)
